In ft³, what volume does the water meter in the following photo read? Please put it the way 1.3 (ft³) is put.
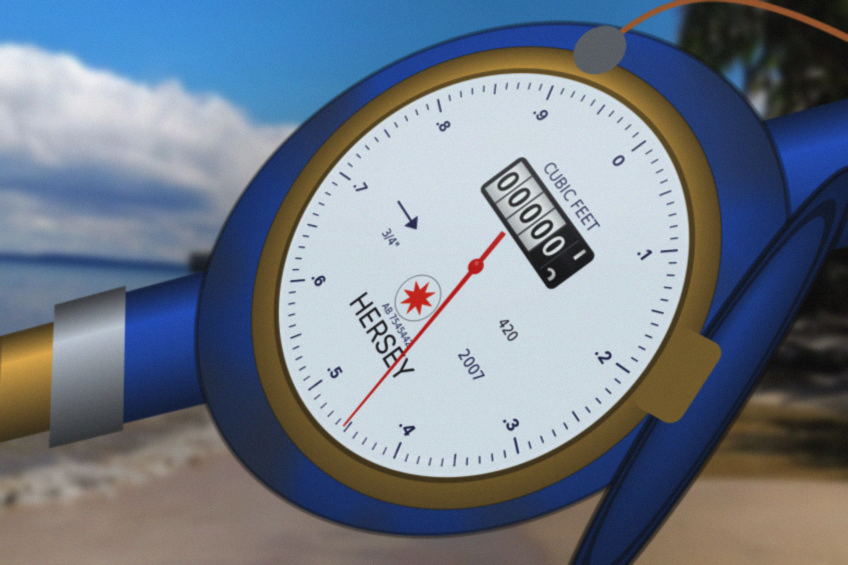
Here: 1.45 (ft³)
